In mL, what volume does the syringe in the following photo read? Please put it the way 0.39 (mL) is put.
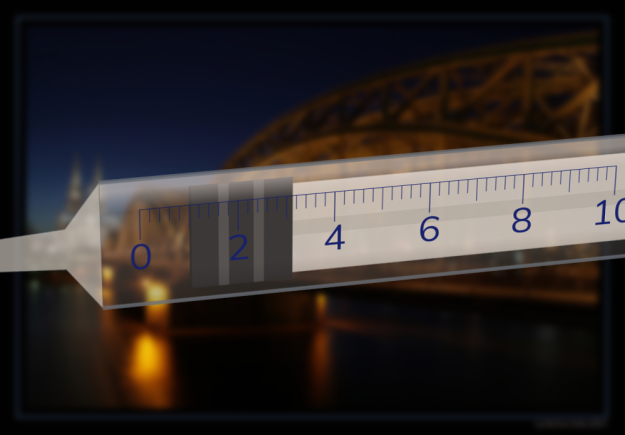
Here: 1 (mL)
